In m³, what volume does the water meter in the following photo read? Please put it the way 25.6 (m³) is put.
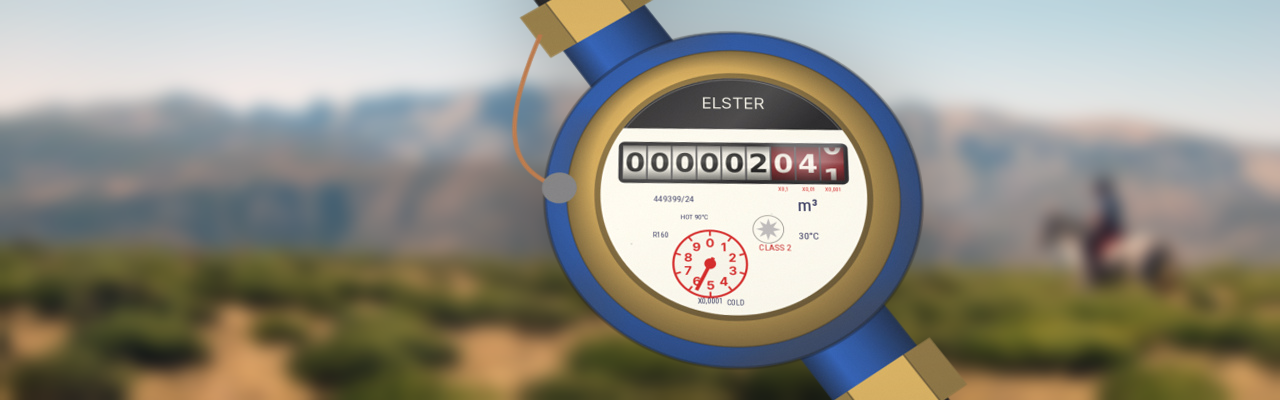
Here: 2.0405 (m³)
